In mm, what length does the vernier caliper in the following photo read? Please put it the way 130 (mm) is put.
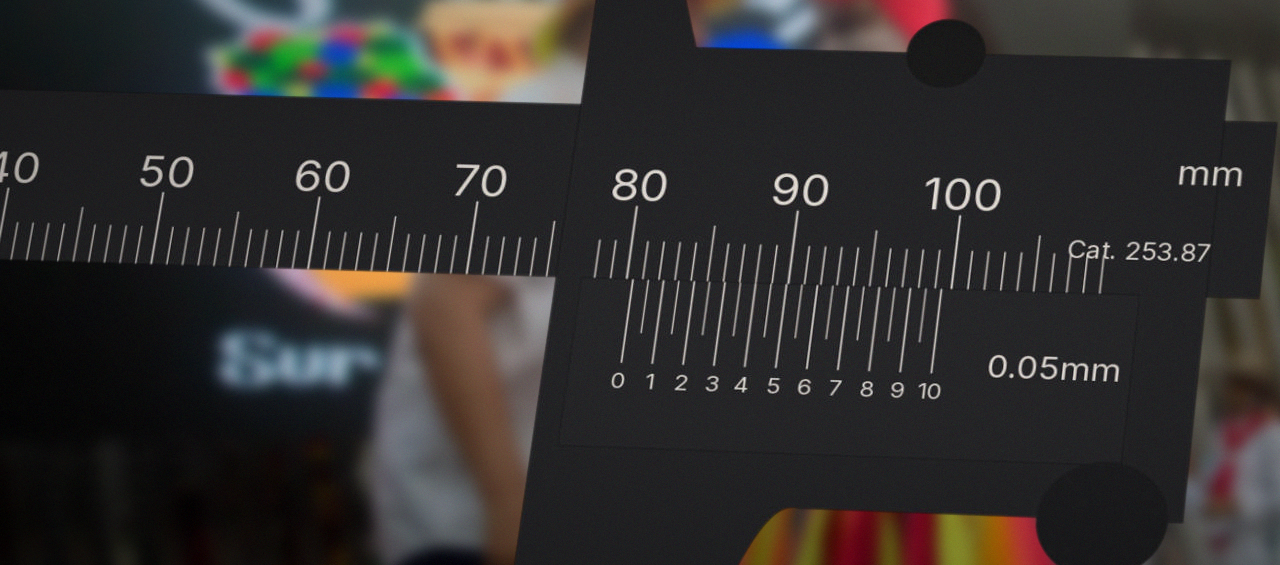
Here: 80.4 (mm)
